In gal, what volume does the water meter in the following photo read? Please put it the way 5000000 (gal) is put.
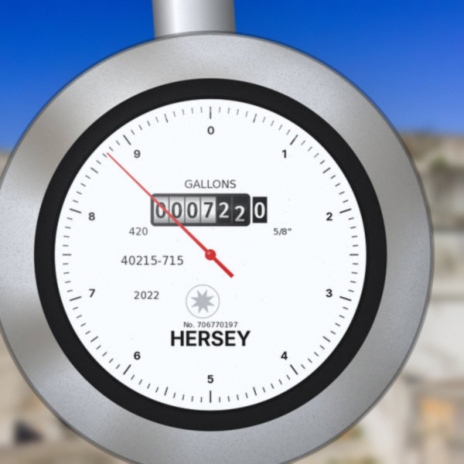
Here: 7218.7 (gal)
